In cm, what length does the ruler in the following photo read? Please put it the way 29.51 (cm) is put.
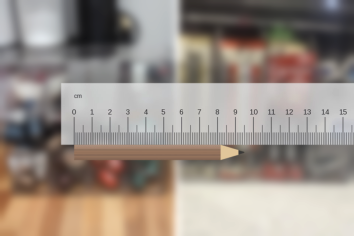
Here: 9.5 (cm)
